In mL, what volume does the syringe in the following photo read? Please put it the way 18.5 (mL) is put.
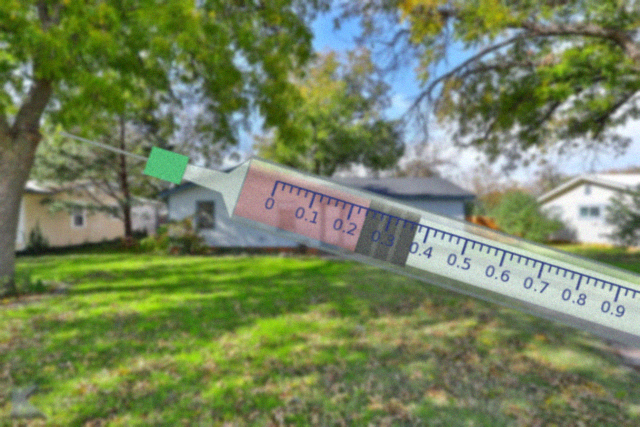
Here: 0.24 (mL)
